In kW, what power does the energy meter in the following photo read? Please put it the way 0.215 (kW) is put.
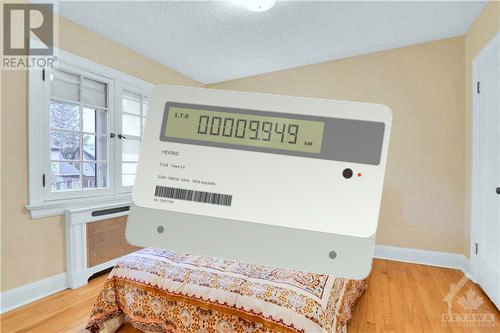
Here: 9.949 (kW)
